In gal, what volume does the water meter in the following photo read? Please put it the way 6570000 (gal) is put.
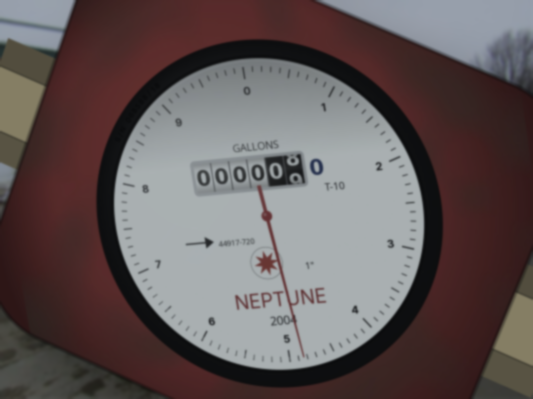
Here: 84.8 (gal)
